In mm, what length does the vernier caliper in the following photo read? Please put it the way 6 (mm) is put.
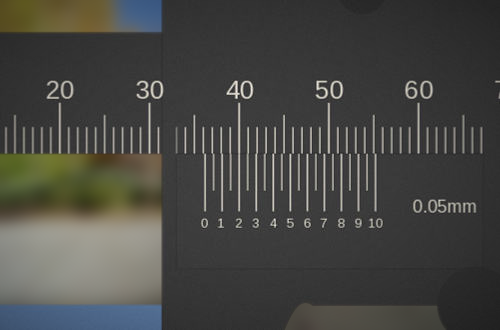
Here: 36.2 (mm)
